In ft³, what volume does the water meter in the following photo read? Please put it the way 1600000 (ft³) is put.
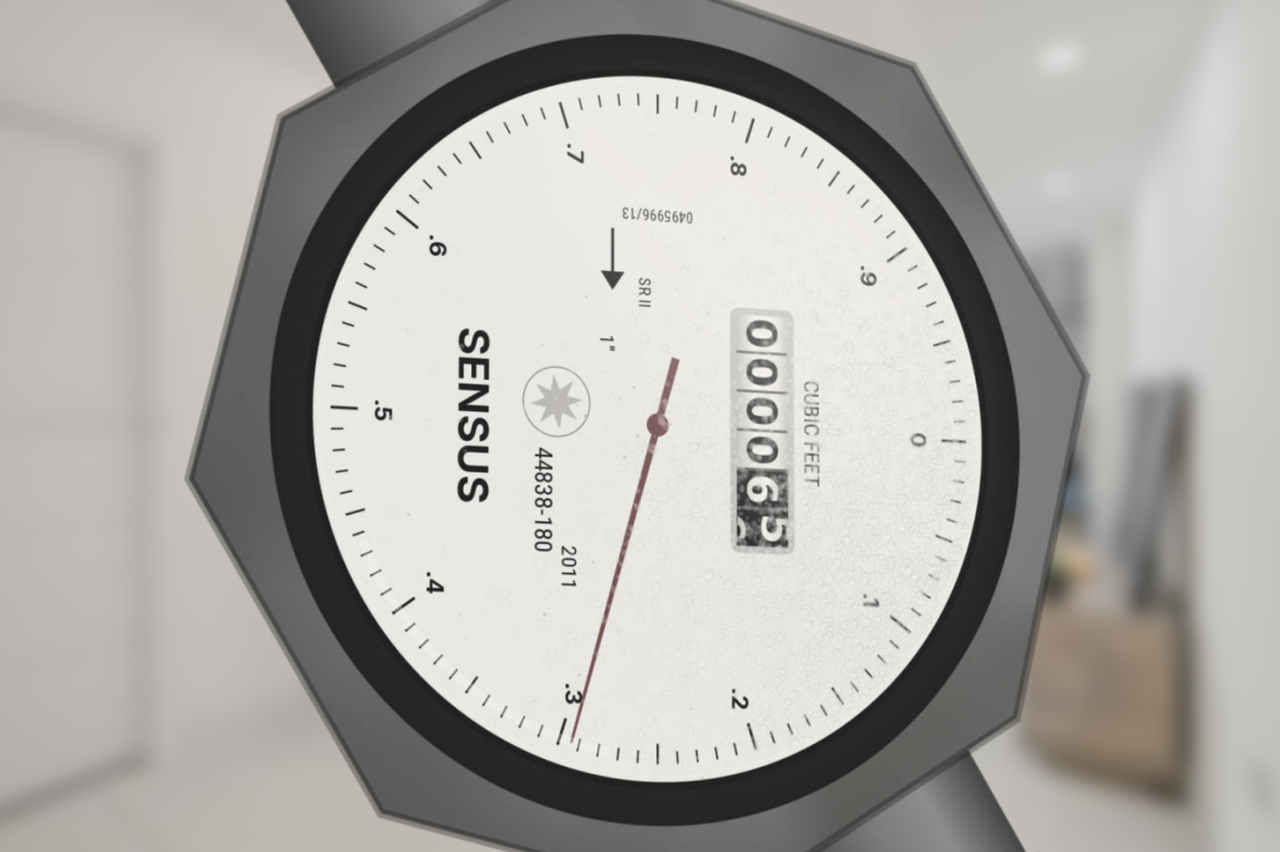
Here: 65.29 (ft³)
